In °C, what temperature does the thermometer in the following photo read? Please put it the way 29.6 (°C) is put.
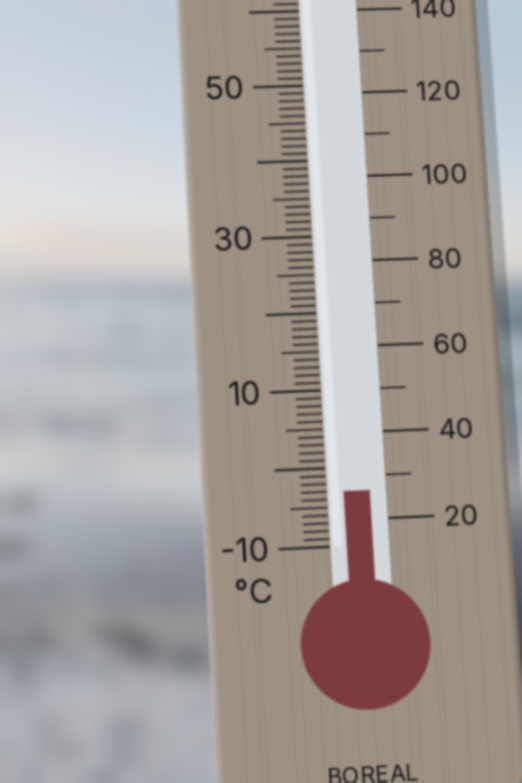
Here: -3 (°C)
